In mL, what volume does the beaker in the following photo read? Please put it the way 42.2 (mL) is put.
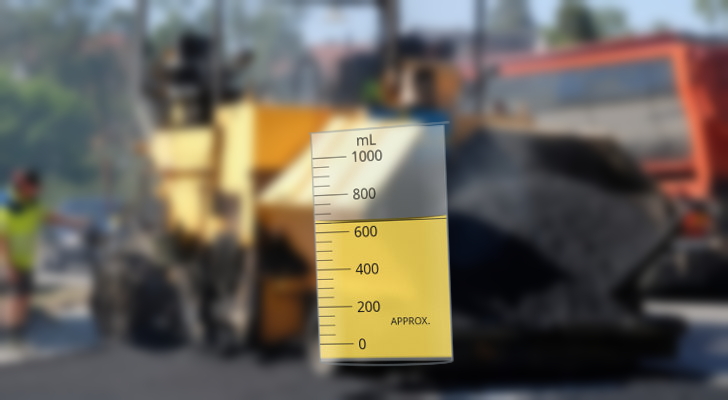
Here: 650 (mL)
